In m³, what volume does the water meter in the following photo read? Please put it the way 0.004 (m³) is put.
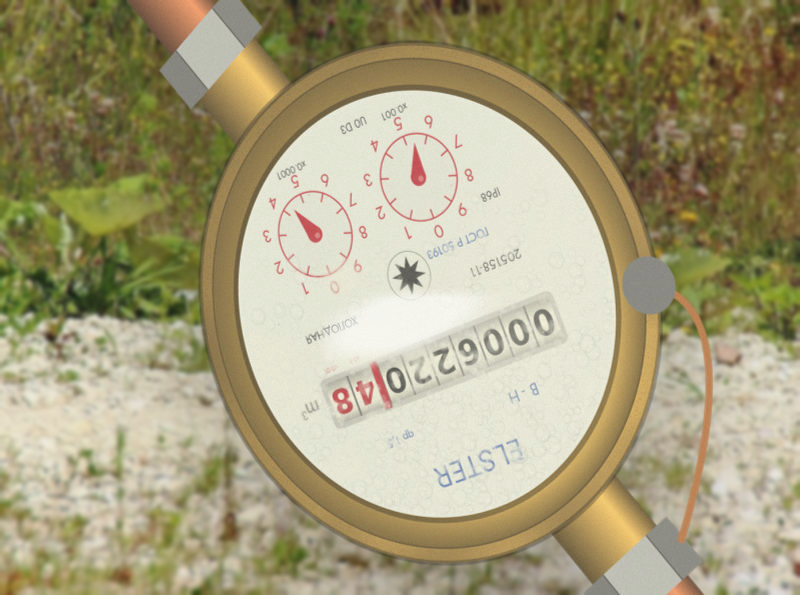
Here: 6220.4854 (m³)
